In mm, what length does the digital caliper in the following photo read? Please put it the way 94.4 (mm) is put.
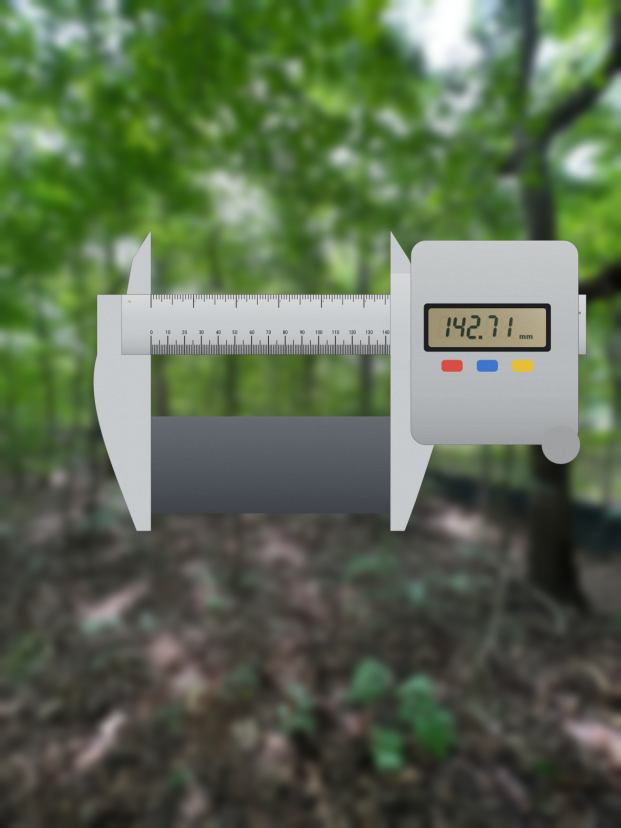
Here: 142.71 (mm)
